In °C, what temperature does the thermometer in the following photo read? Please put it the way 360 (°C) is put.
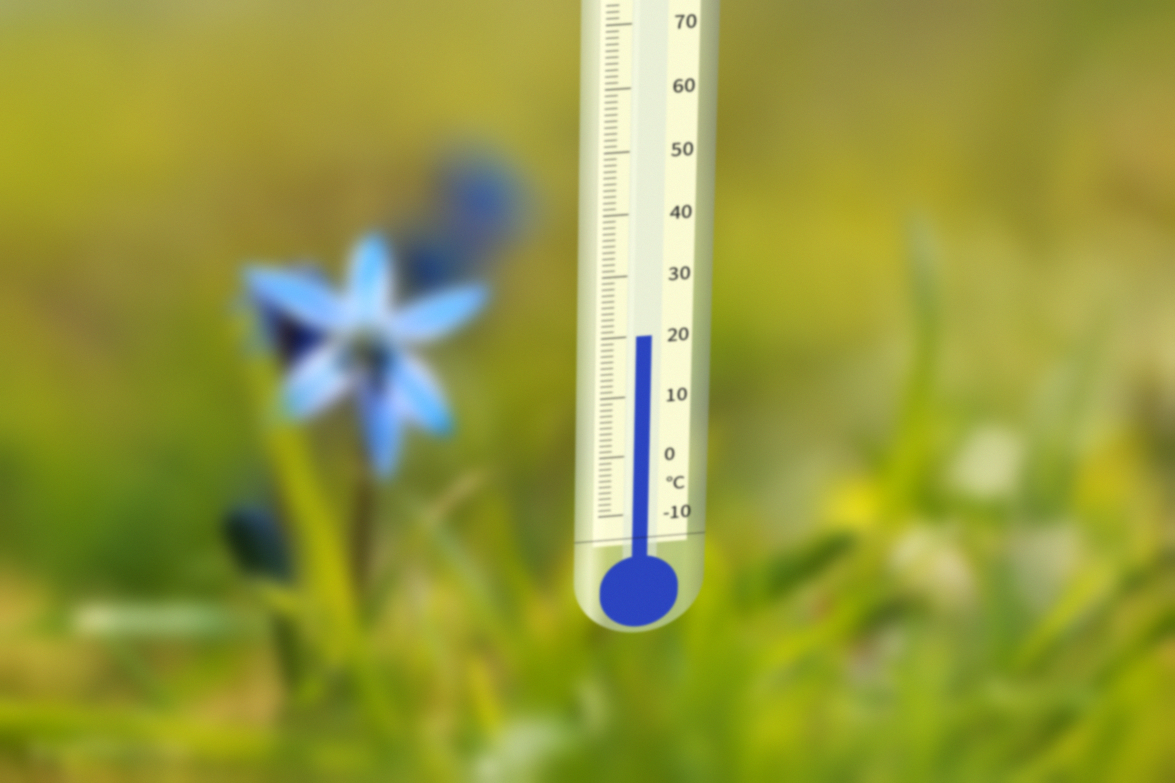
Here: 20 (°C)
